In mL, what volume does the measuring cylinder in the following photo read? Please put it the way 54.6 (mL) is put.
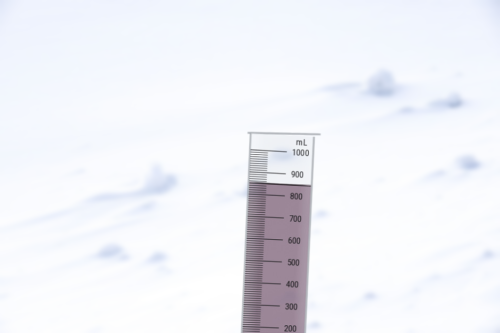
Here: 850 (mL)
